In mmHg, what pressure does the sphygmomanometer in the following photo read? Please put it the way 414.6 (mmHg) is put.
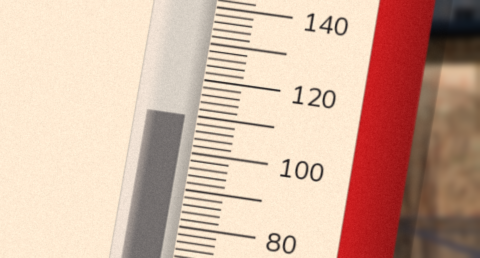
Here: 110 (mmHg)
